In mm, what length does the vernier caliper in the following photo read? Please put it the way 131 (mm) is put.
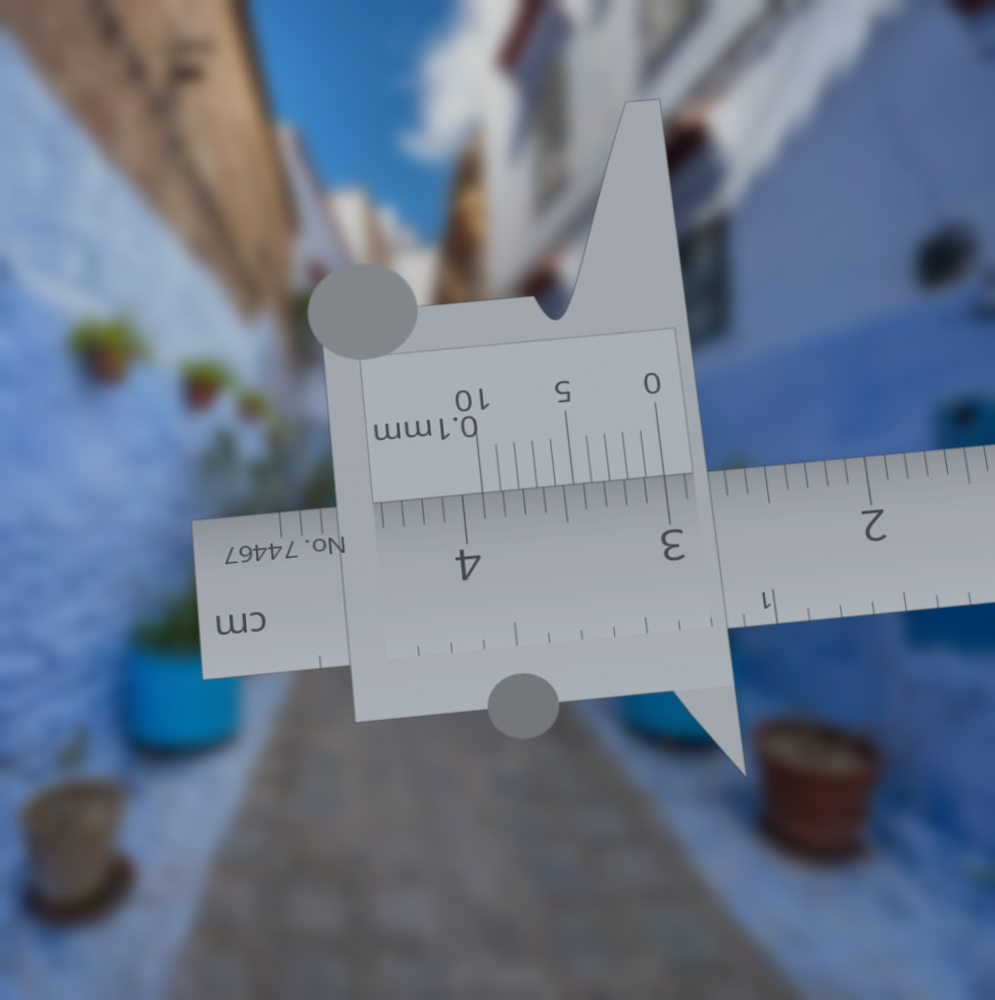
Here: 30.0 (mm)
